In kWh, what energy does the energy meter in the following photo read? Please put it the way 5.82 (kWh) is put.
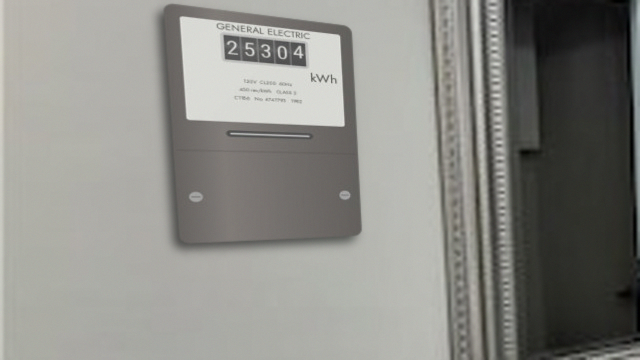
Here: 25304 (kWh)
